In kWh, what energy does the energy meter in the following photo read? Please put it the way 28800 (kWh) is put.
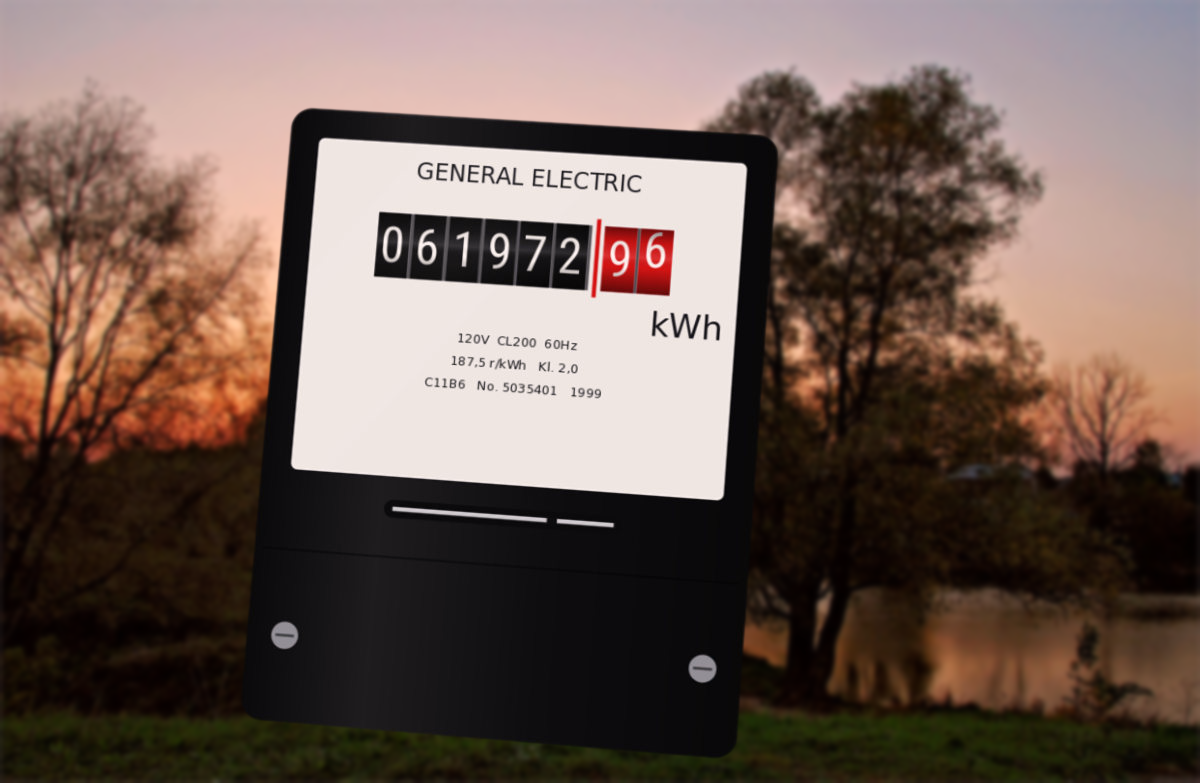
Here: 61972.96 (kWh)
